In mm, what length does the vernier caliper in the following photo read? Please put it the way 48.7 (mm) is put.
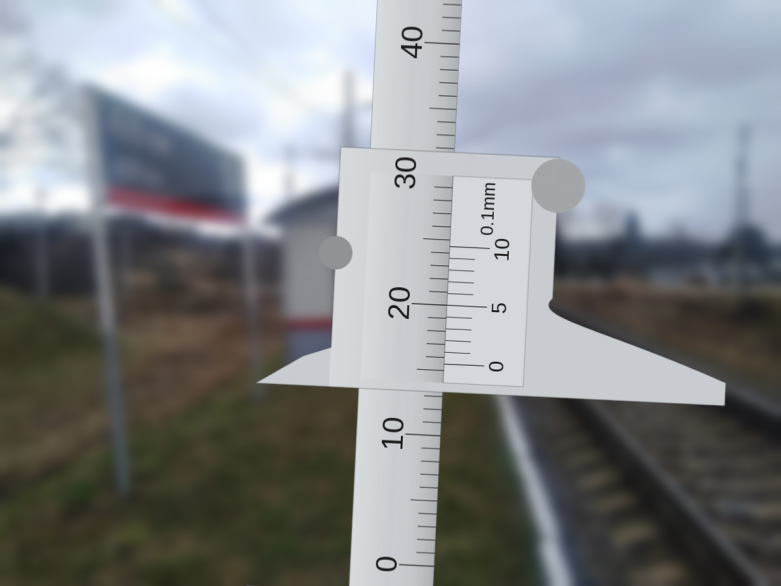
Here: 15.5 (mm)
